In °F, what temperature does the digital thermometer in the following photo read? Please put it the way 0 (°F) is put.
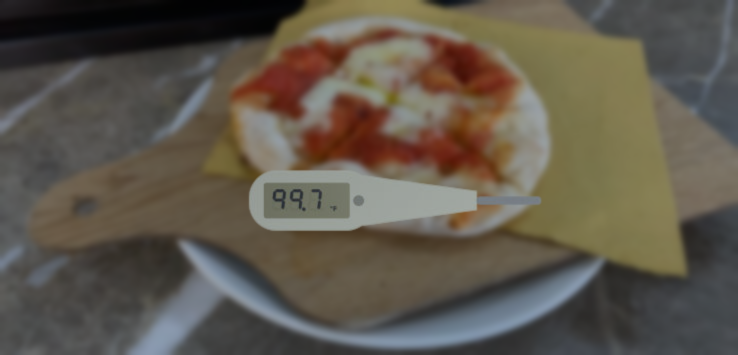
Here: 99.7 (°F)
